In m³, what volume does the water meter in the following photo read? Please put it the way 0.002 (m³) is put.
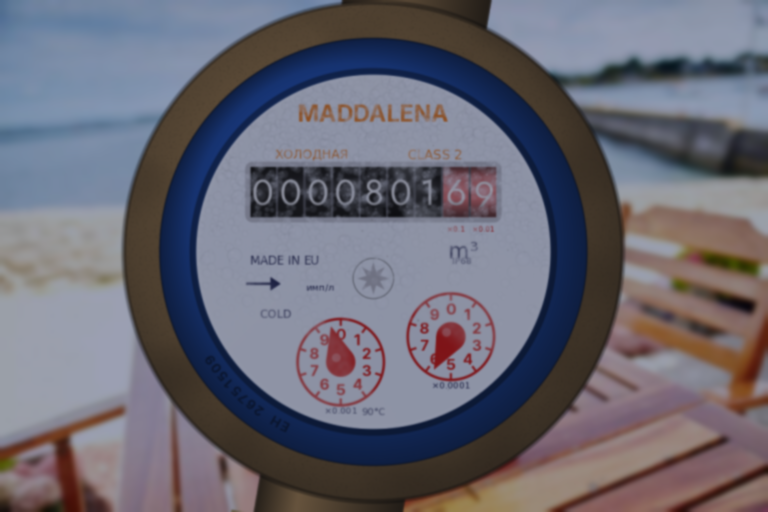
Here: 801.6895 (m³)
